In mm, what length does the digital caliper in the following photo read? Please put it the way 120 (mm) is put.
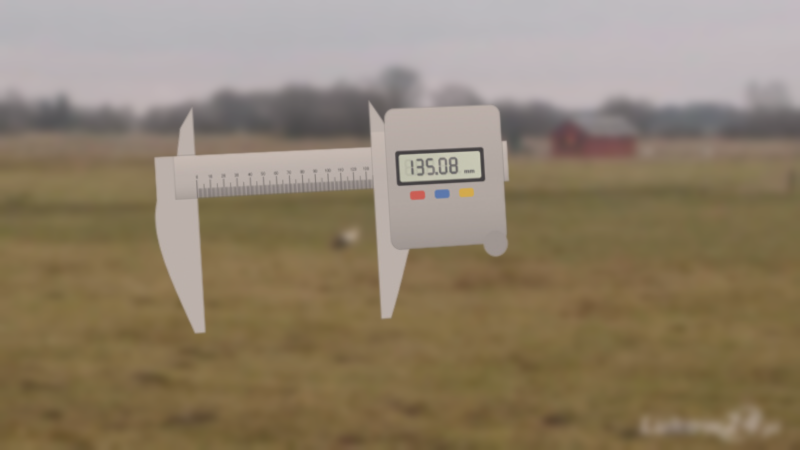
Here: 135.08 (mm)
